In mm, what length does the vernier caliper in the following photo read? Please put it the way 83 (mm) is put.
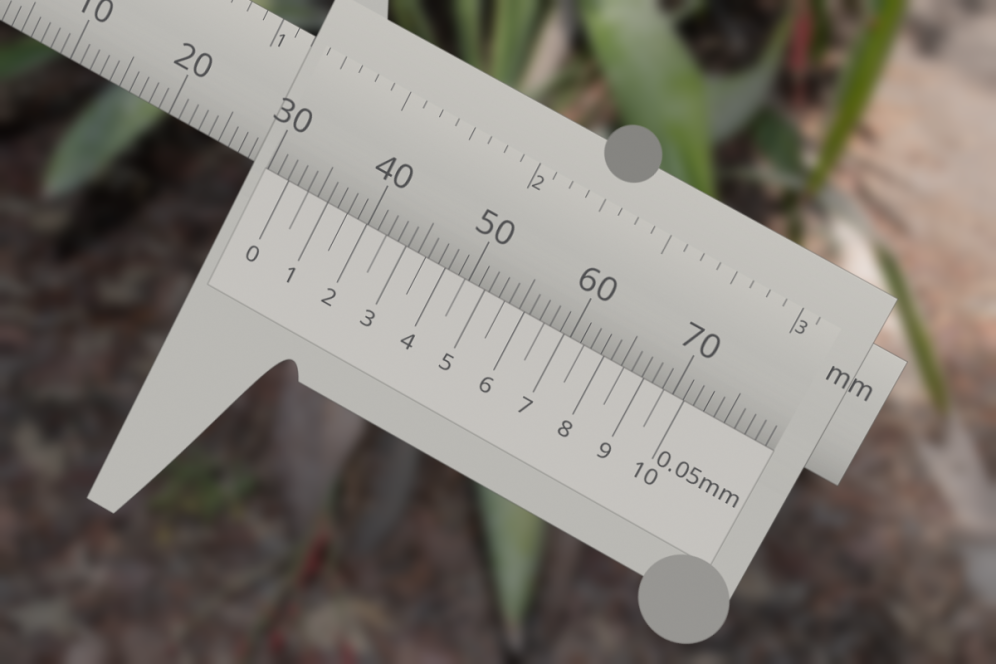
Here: 32.1 (mm)
